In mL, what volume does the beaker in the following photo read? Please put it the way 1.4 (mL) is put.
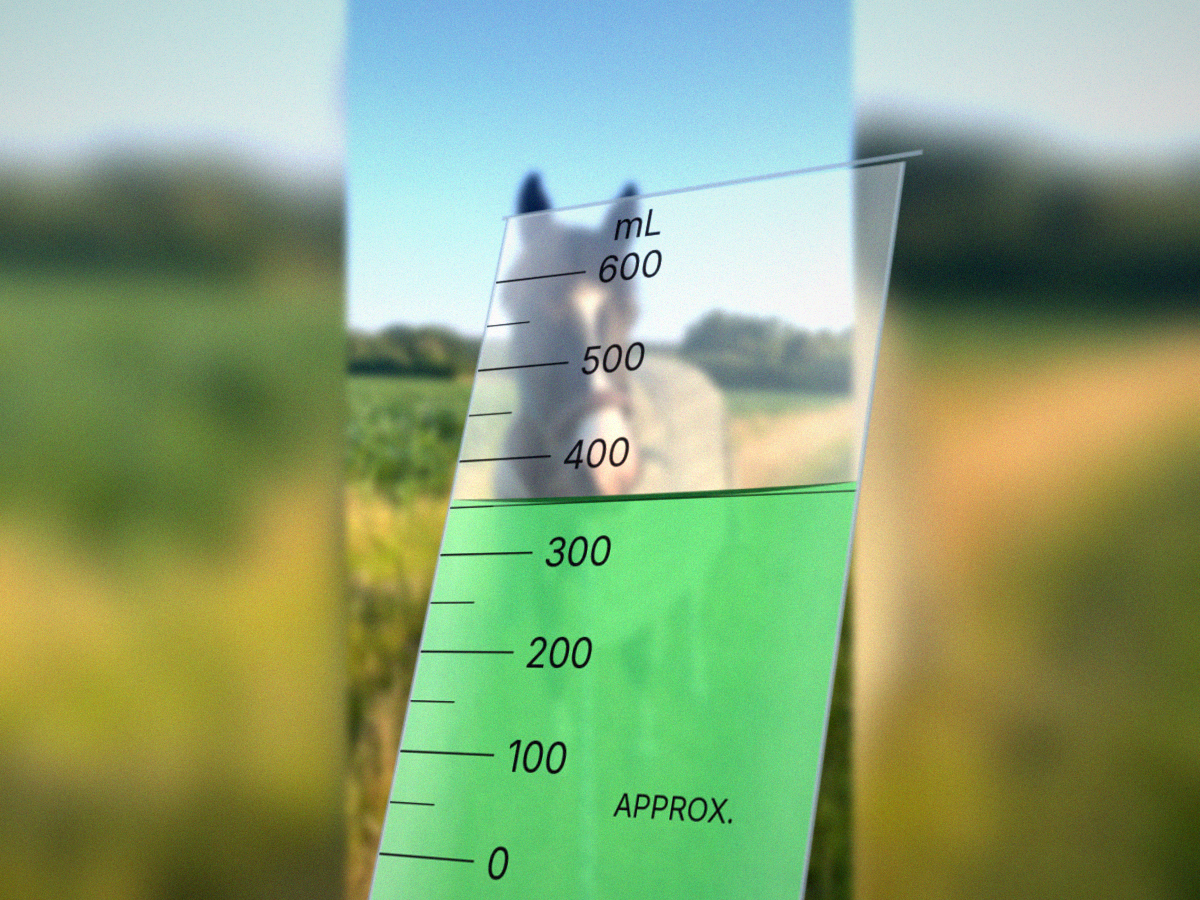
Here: 350 (mL)
